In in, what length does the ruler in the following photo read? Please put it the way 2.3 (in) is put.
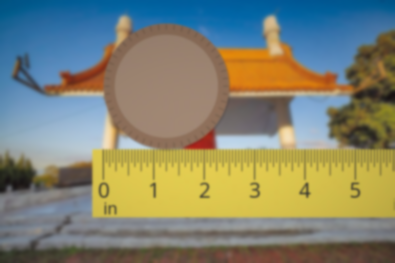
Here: 2.5 (in)
